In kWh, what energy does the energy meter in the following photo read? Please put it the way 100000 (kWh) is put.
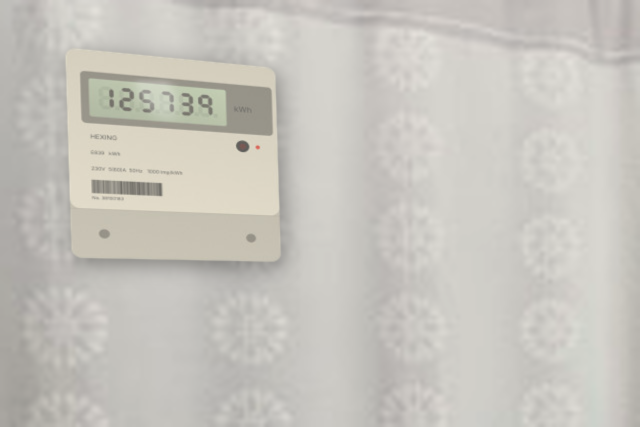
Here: 125739 (kWh)
